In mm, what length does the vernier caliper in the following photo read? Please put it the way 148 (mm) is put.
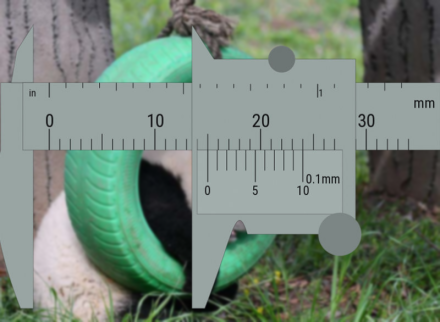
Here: 15.0 (mm)
